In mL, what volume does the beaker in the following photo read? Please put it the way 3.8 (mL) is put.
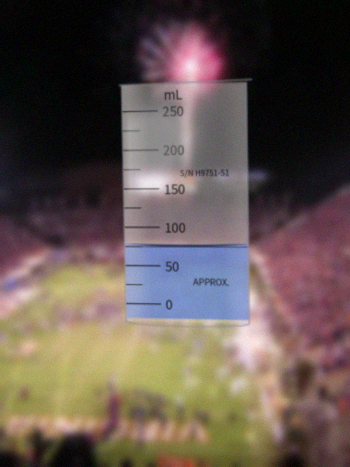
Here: 75 (mL)
